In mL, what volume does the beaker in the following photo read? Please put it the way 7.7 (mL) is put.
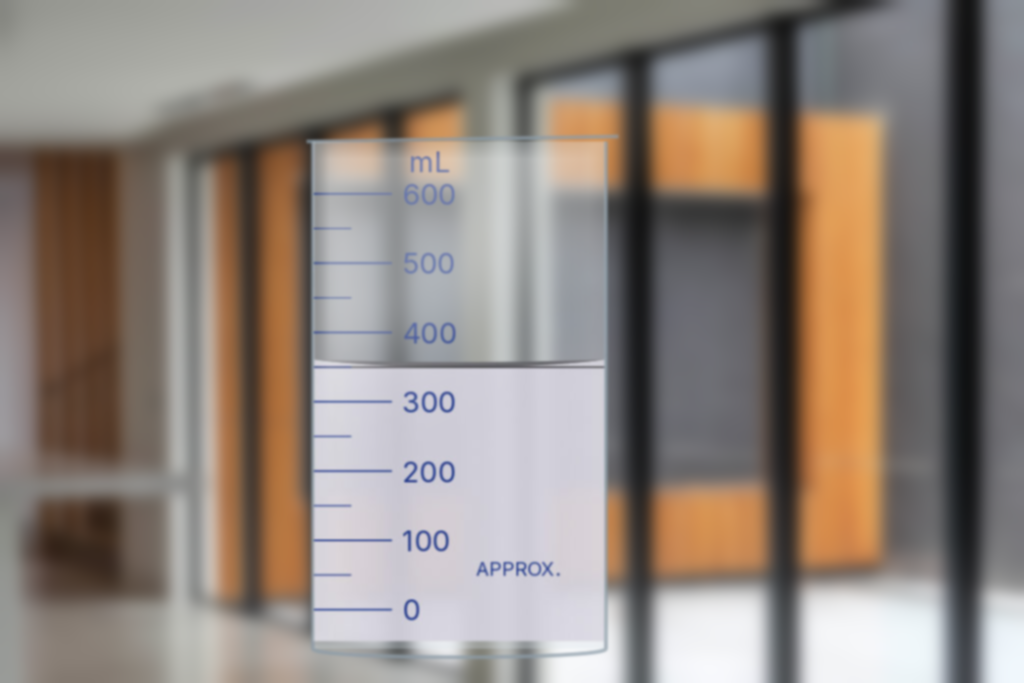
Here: 350 (mL)
